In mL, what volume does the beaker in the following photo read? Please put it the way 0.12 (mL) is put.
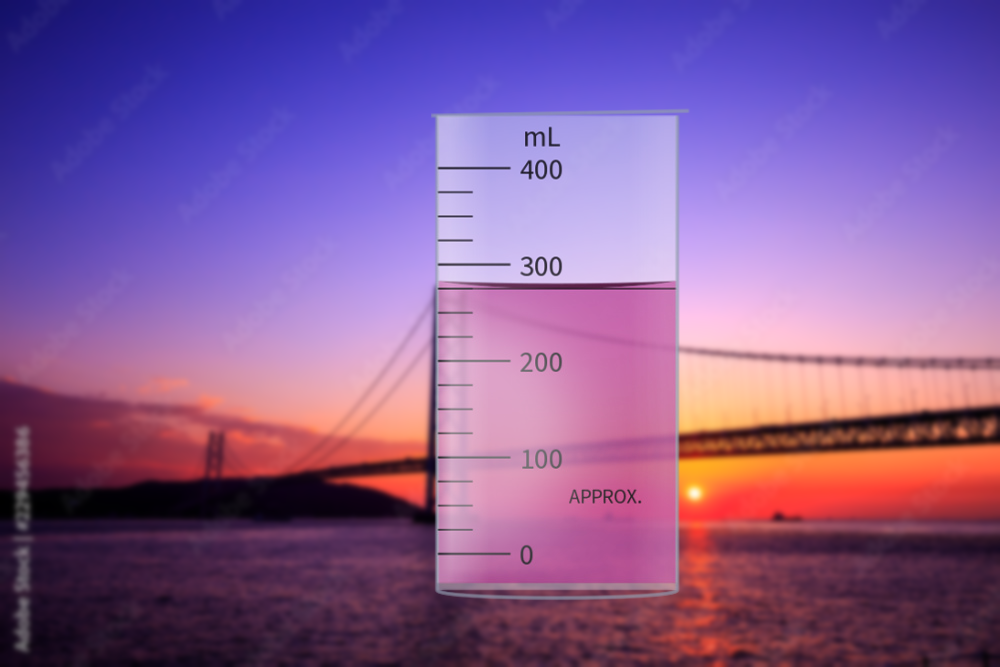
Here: 275 (mL)
